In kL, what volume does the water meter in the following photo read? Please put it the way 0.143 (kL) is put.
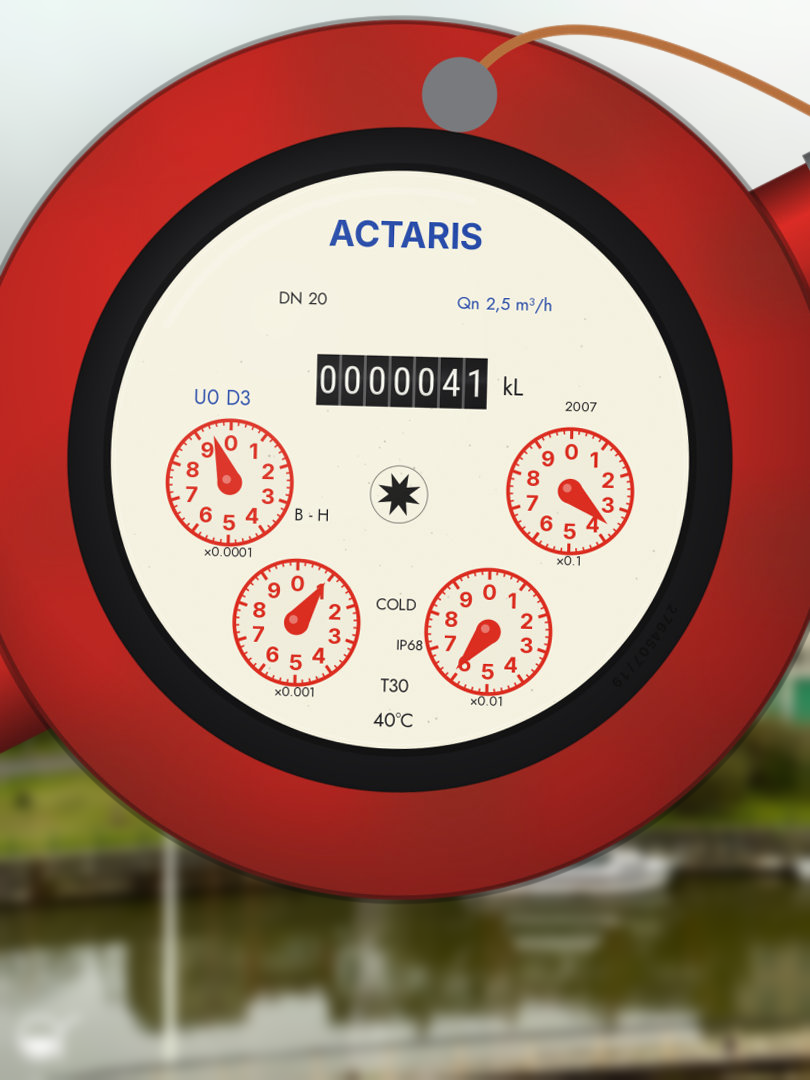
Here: 41.3609 (kL)
